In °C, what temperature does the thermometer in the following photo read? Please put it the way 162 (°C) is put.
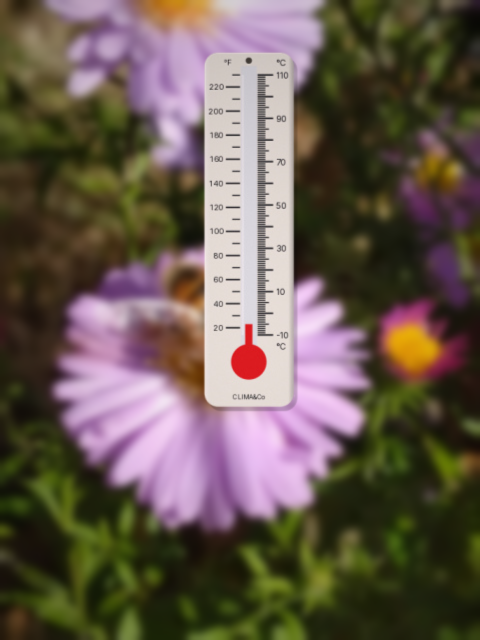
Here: -5 (°C)
